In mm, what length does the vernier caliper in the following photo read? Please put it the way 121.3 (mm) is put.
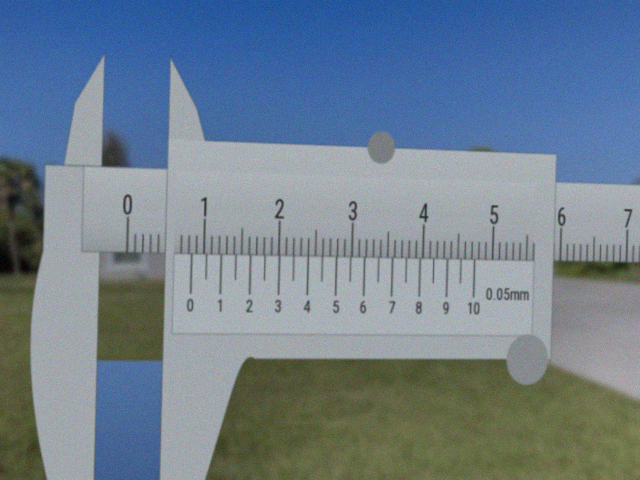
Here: 8.4 (mm)
